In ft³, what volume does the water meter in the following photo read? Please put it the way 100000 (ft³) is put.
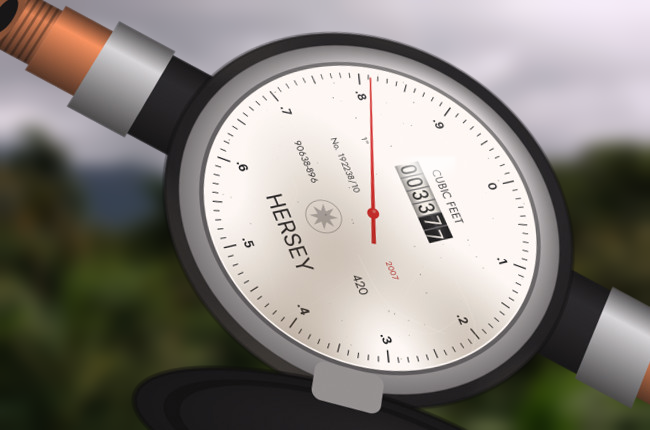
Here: 3376.81 (ft³)
